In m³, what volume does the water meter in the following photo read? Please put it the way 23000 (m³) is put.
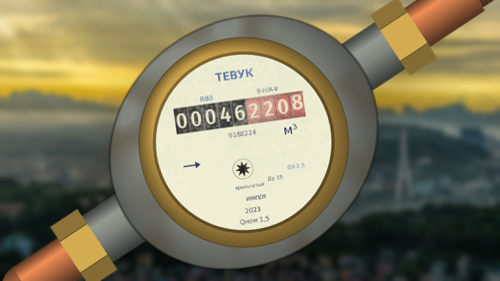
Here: 46.2208 (m³)
